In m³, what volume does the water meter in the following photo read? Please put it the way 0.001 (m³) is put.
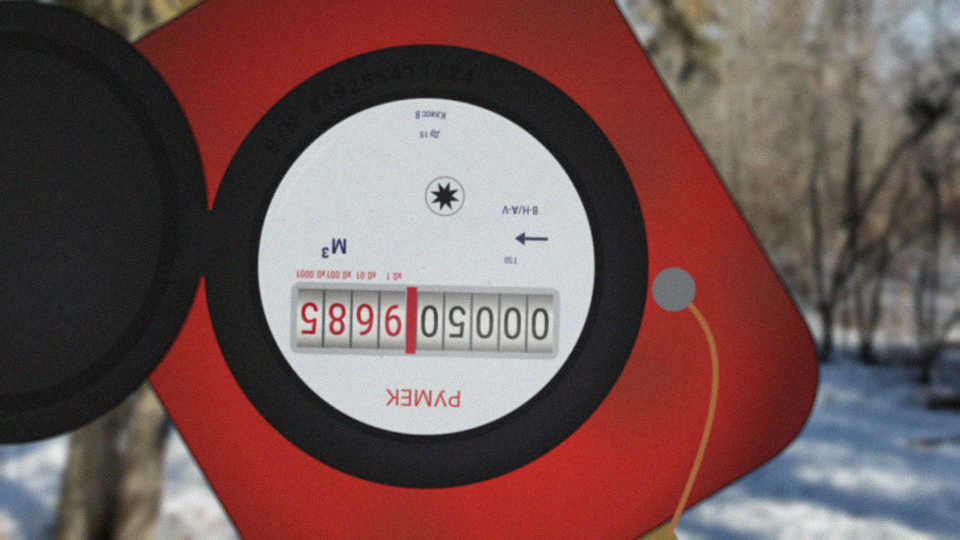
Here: 50.9685 (m³)
